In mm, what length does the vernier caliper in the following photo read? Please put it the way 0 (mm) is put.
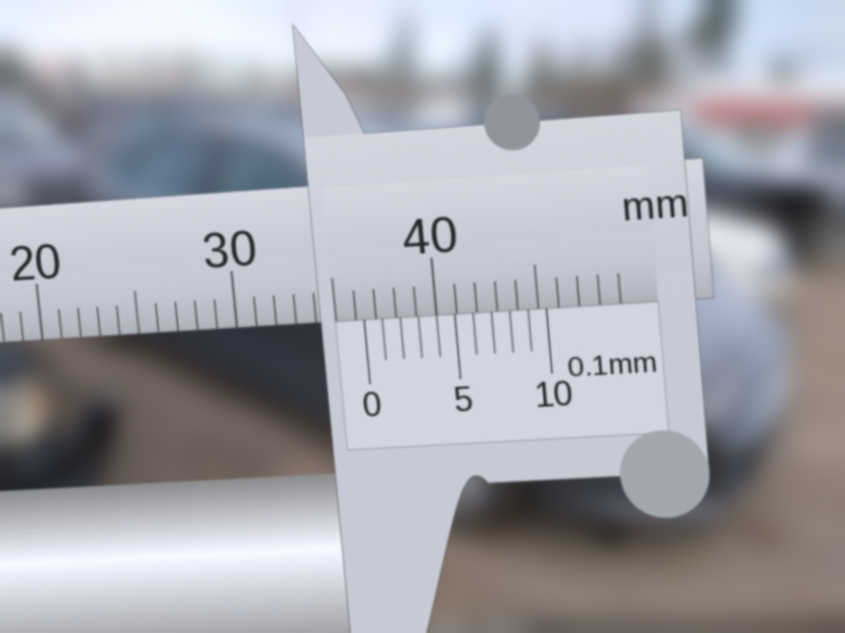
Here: 36.4 (mm)
